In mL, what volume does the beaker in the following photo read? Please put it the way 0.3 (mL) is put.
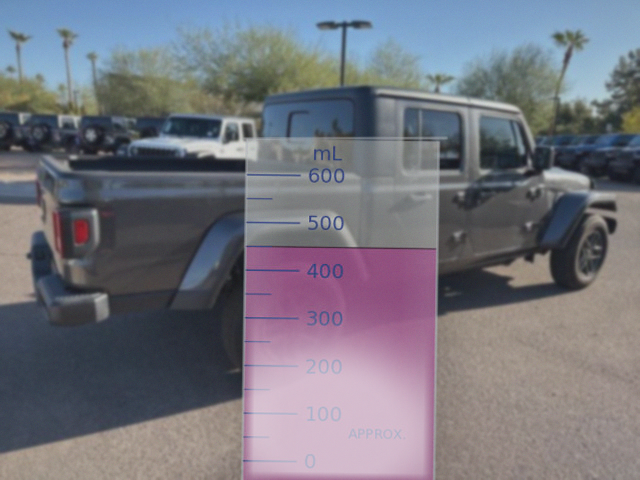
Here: 450 (mL)
